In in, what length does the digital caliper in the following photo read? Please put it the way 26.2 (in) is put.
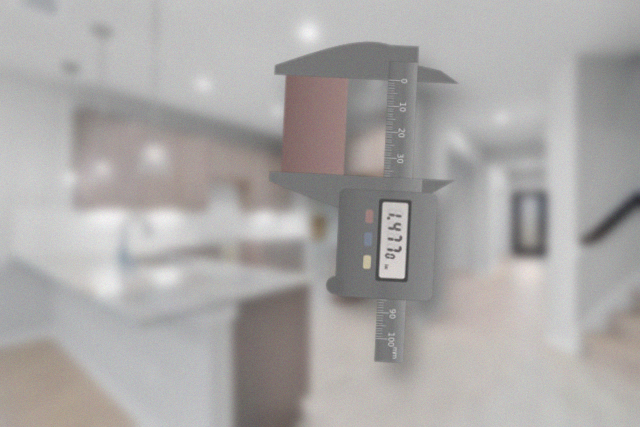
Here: 1.4770 (in)
